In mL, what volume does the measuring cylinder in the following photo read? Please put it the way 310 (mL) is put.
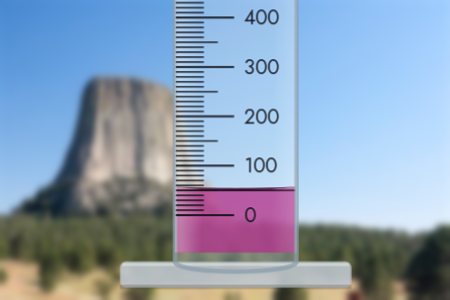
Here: 50 (mL)
